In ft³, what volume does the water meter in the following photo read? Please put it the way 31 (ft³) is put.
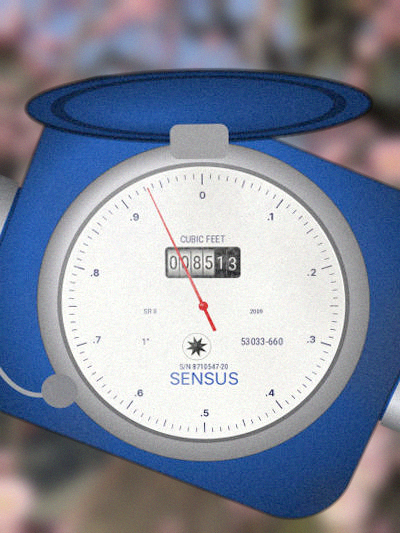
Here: 8512.93 (ft³)
